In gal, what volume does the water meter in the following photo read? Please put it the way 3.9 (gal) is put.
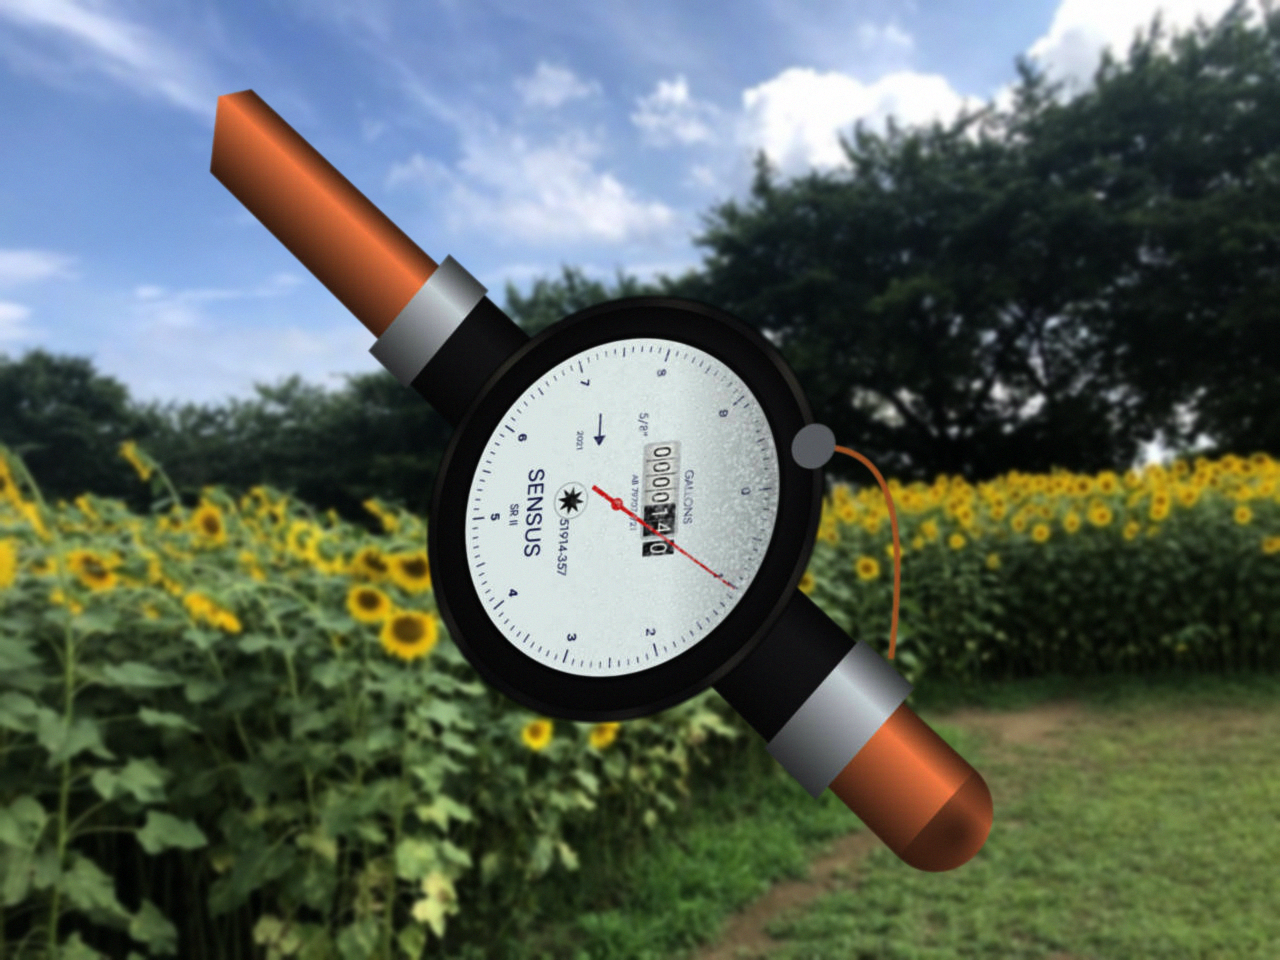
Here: 141.0 (gal)
